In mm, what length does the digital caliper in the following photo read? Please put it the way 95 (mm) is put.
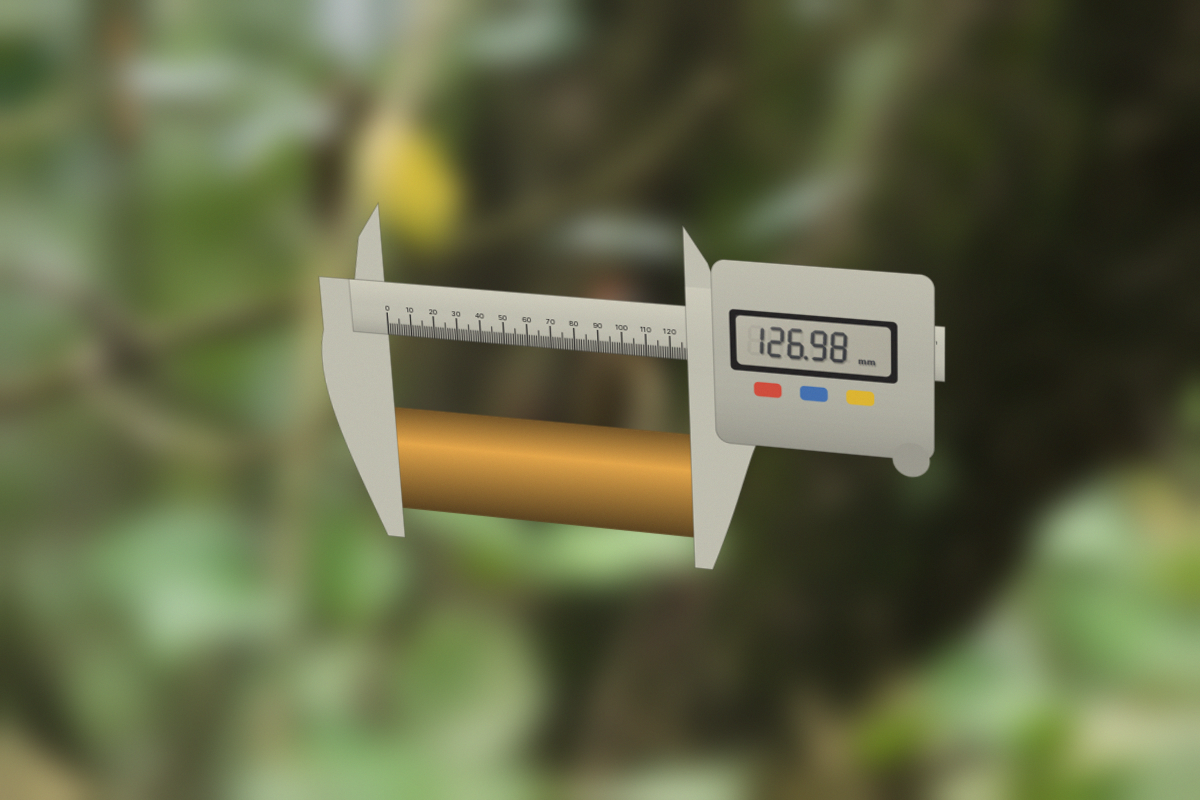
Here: 126.98 (mm)
